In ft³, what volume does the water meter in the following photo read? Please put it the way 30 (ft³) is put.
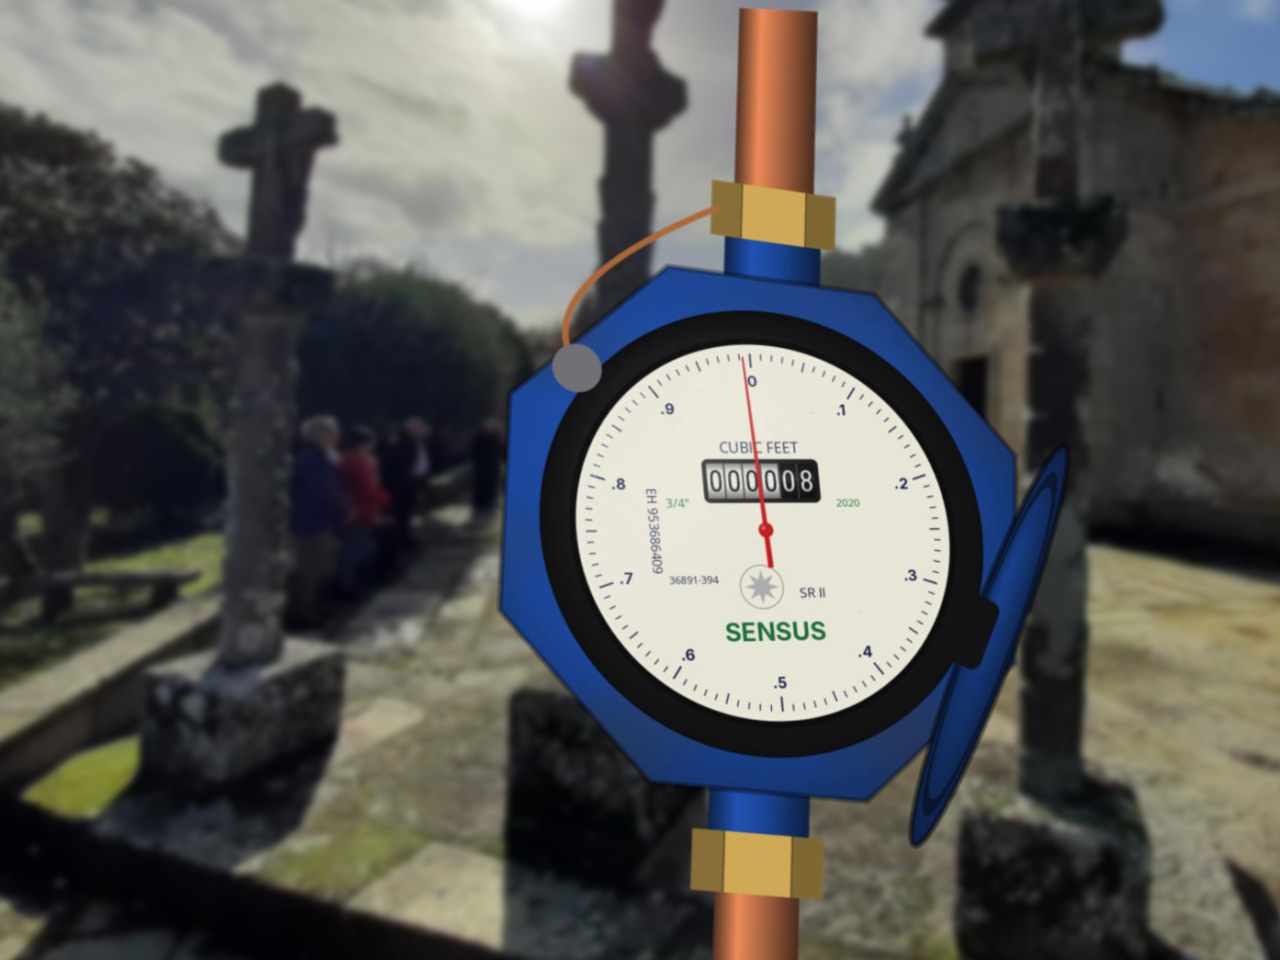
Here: 7.99 (ft³)
